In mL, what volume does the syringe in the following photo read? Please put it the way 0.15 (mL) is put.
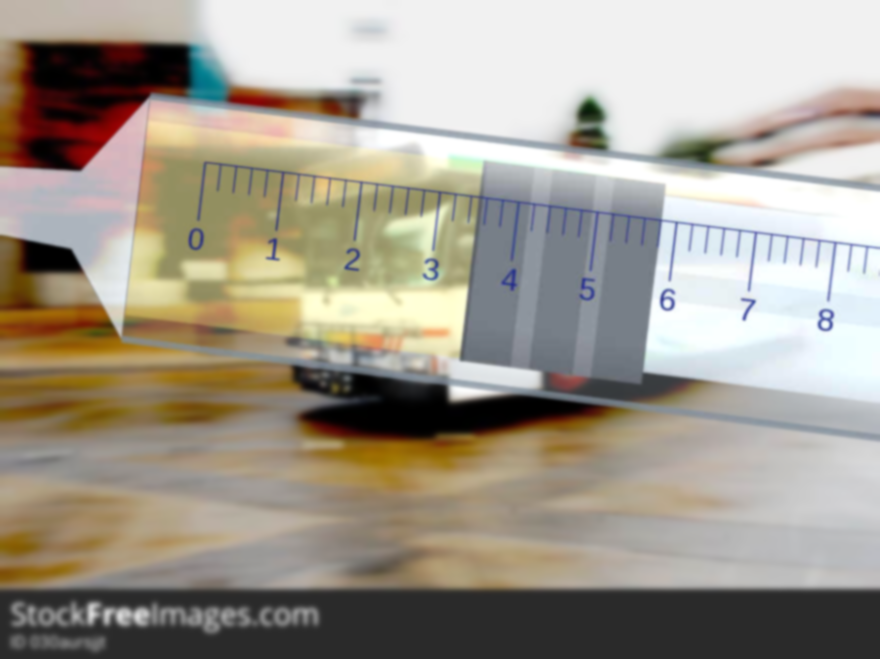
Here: 3.5 (mL)
